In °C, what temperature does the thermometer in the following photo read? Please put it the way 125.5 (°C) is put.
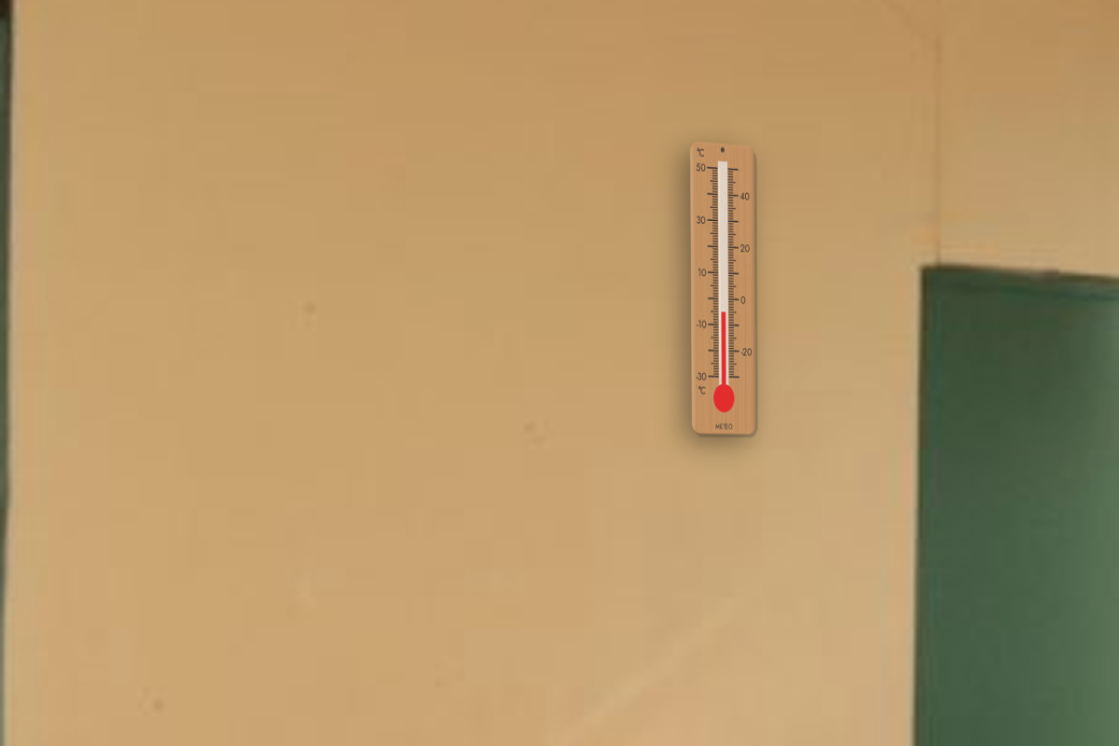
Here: -5 (°C)
